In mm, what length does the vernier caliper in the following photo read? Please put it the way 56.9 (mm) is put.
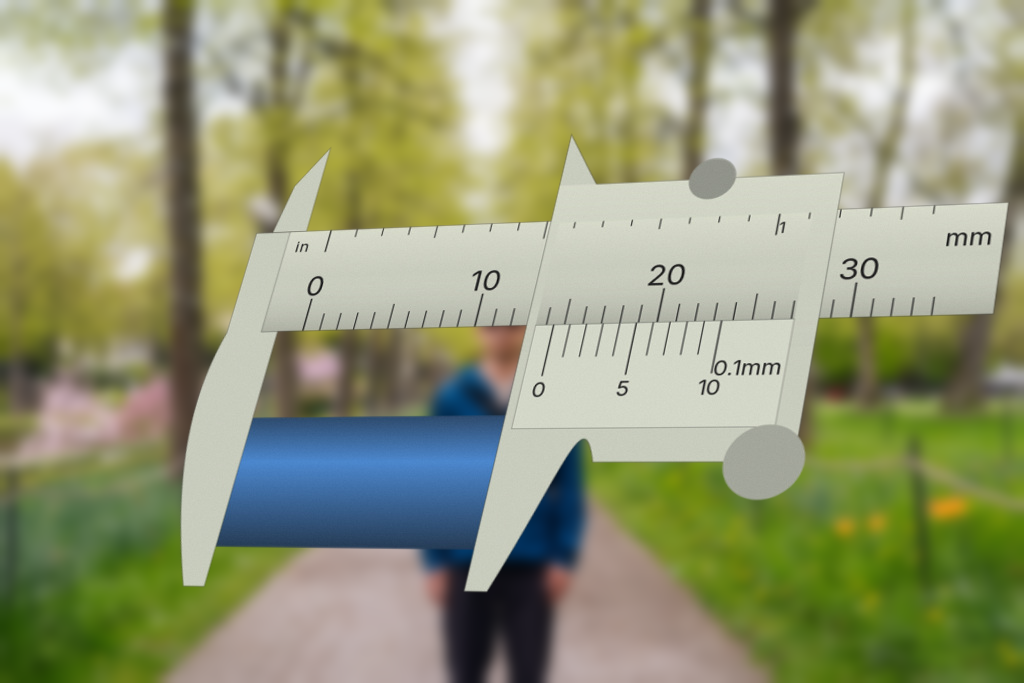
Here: 14.4 (mm)
